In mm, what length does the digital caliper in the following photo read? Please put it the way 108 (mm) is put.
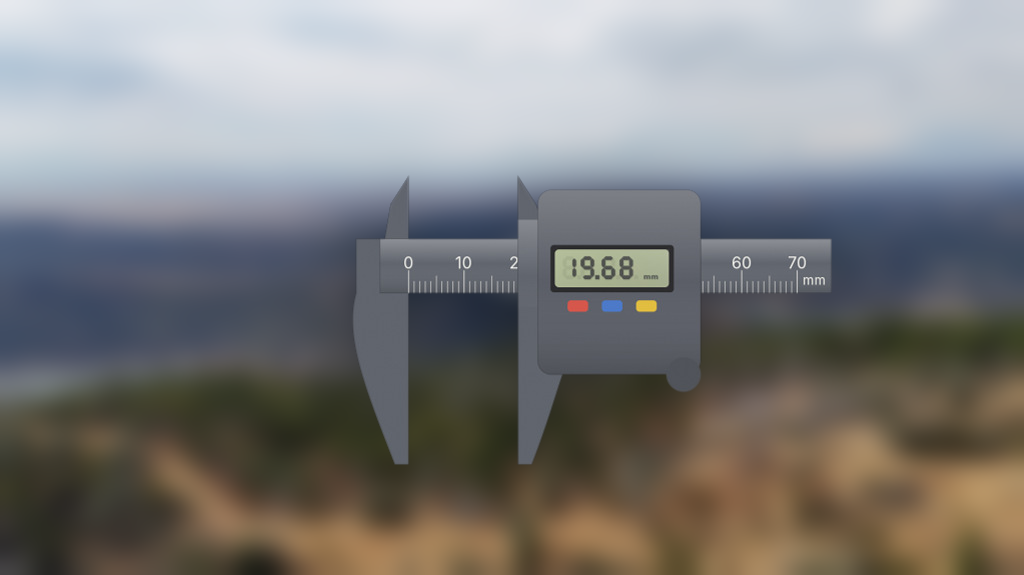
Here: 19.68 (mm)
